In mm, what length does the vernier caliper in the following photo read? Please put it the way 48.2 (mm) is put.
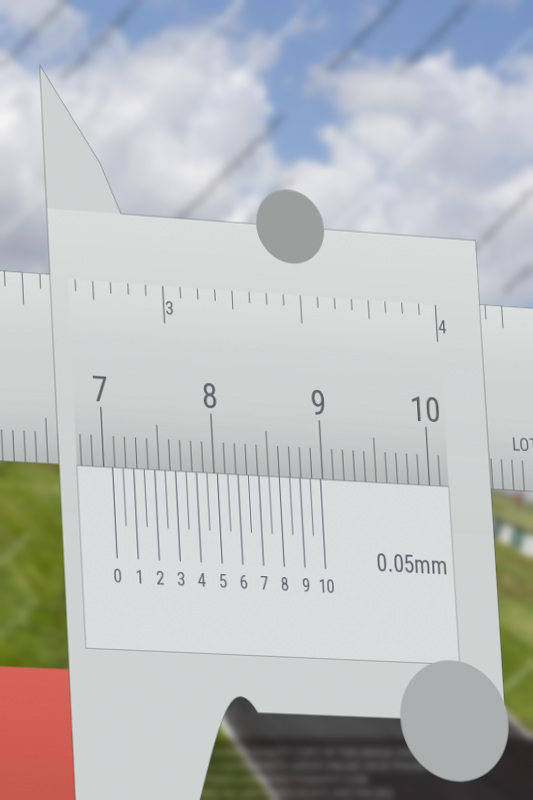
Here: 70.8 (mm)
